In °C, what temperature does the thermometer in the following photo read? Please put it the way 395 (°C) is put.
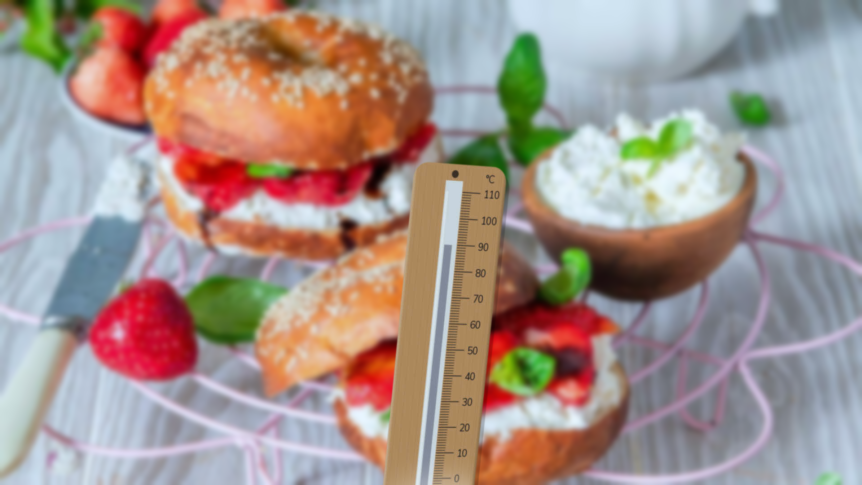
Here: 90 (°C)
